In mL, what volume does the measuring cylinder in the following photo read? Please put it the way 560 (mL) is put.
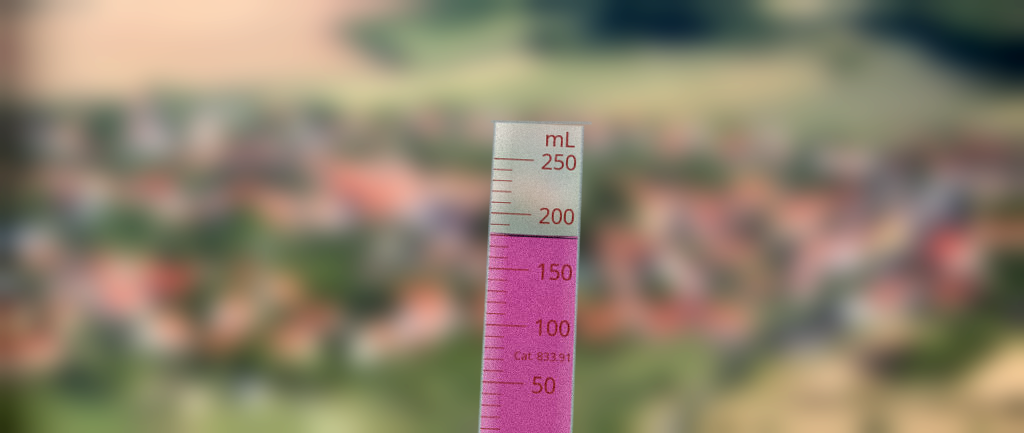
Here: 180 (mL)
